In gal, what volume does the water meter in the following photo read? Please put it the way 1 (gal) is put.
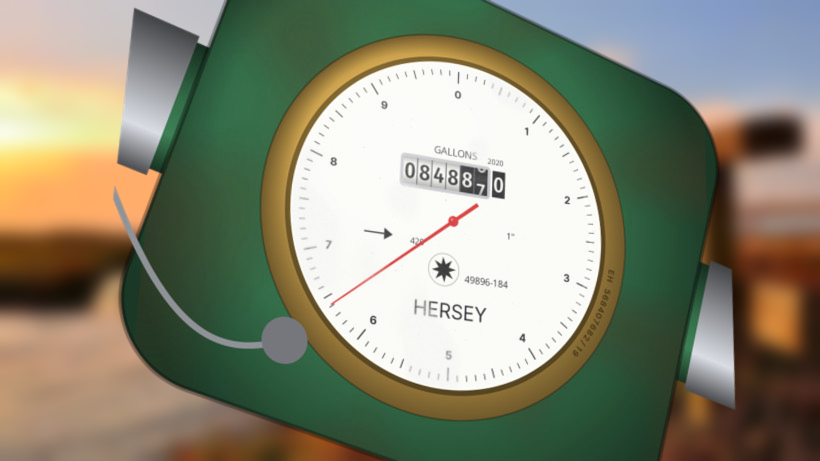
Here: 848866.4 (gal)
